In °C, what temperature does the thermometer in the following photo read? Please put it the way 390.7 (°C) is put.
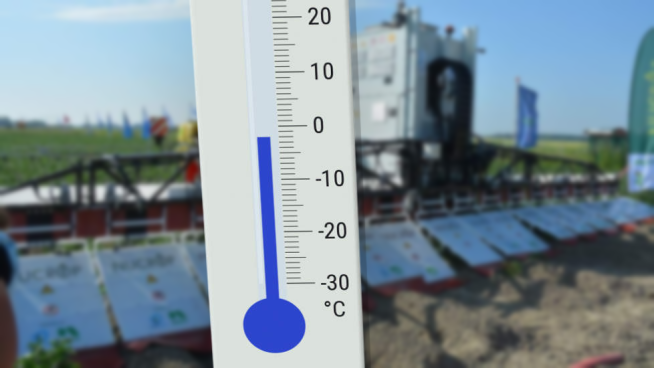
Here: -2 (°C)
